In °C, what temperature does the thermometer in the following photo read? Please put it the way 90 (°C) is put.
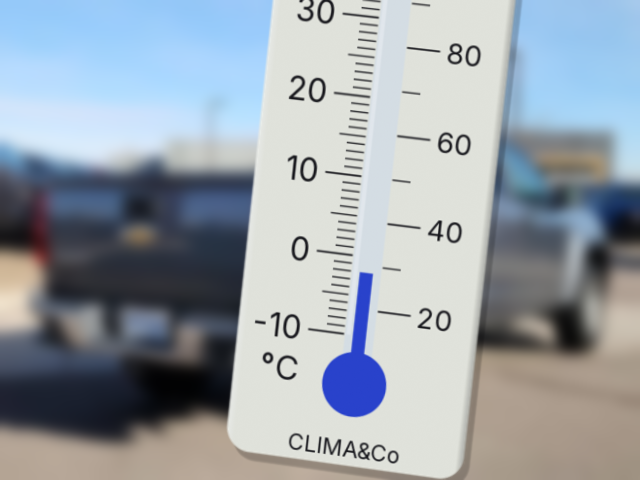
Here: -2 (°C)
